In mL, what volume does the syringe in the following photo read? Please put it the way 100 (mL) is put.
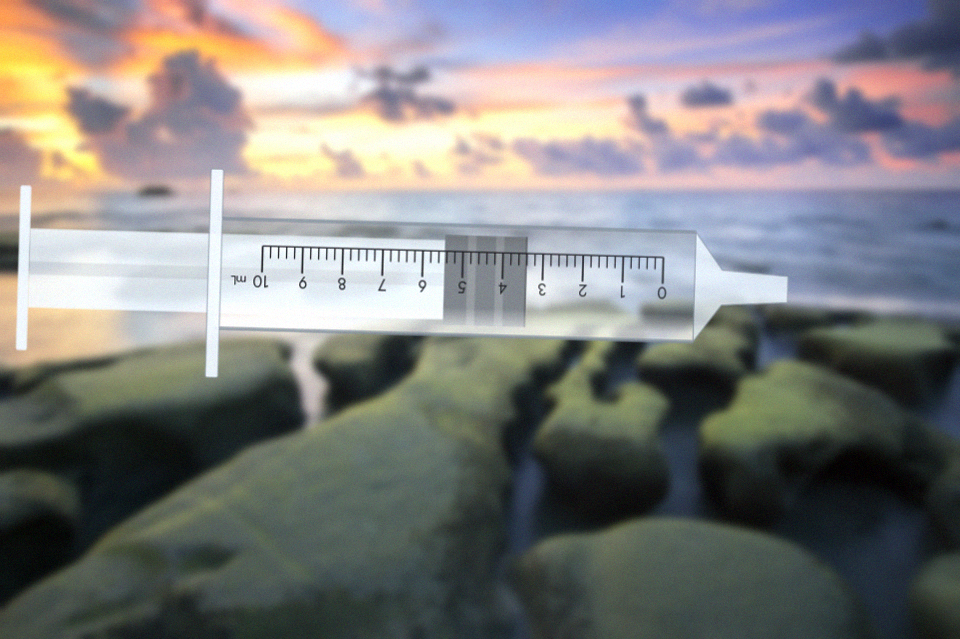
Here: 3.4 (mL)
